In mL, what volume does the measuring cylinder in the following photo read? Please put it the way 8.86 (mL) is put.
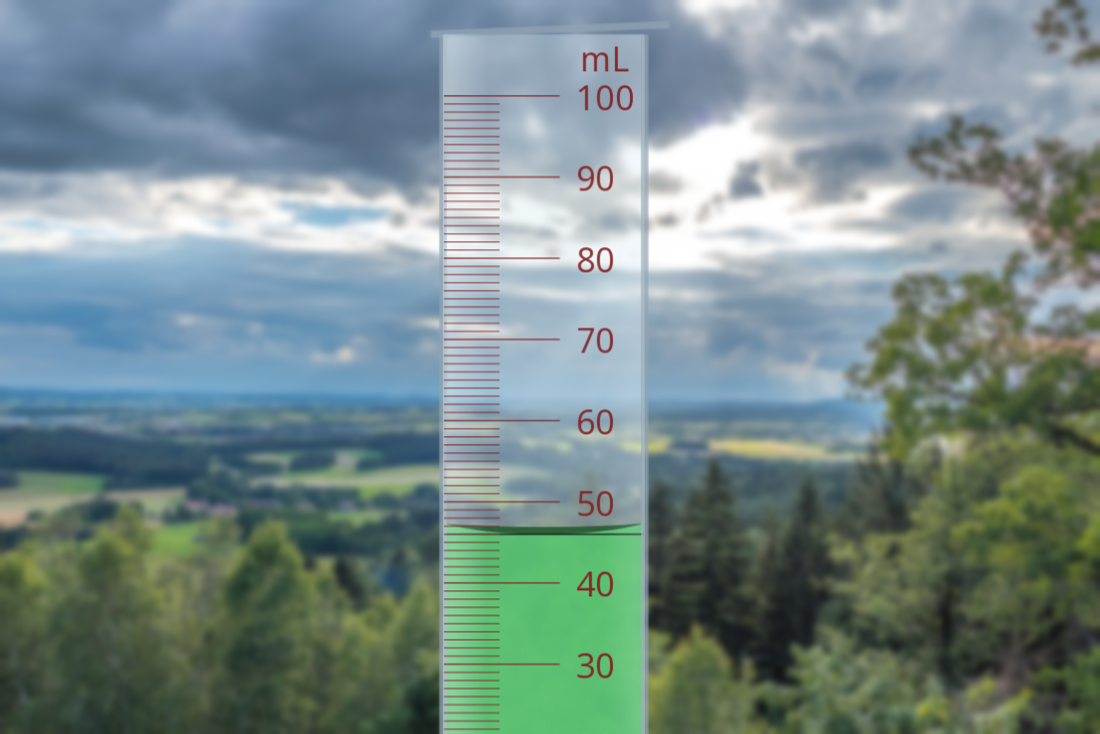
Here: 46 (mL)
